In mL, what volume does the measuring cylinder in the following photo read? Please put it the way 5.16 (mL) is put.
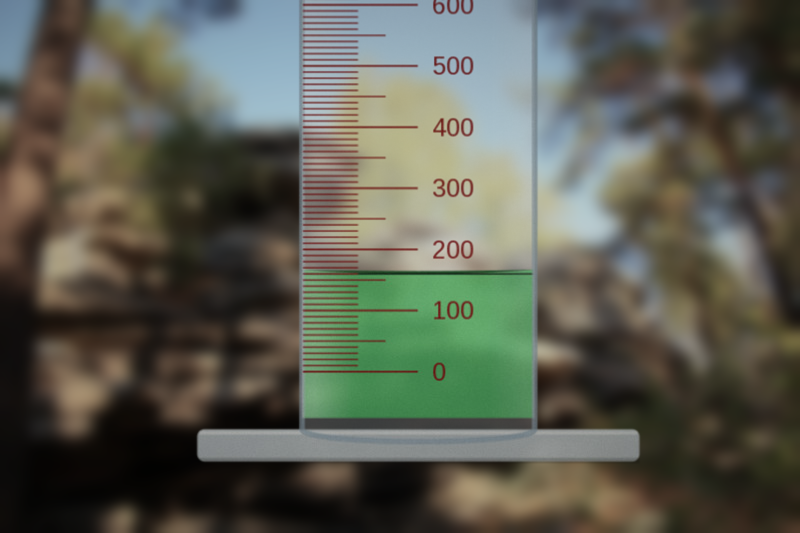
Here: 160 (mL)
